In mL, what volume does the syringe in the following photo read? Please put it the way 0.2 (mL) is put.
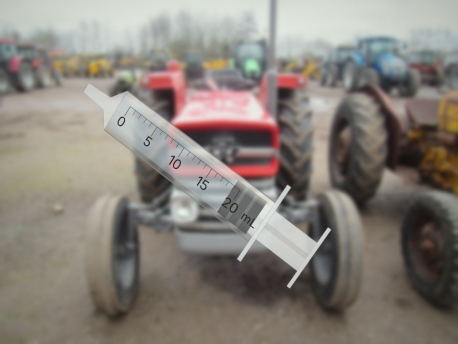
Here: 19 (mL)
